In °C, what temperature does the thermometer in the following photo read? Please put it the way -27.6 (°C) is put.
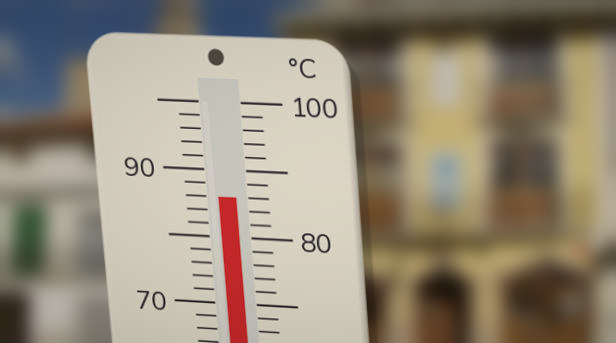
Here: 86 (°C)
